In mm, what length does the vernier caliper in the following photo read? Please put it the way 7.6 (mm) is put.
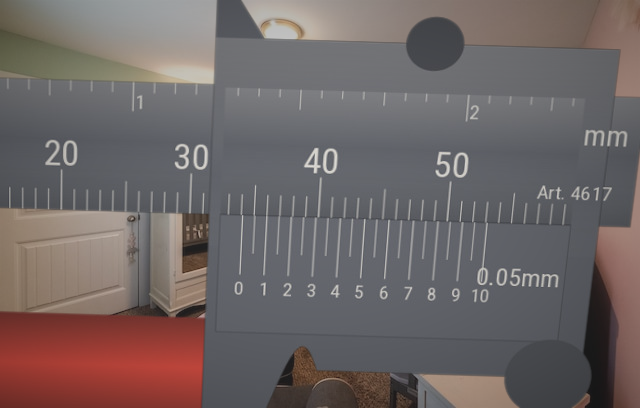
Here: 34.1 (mm)
